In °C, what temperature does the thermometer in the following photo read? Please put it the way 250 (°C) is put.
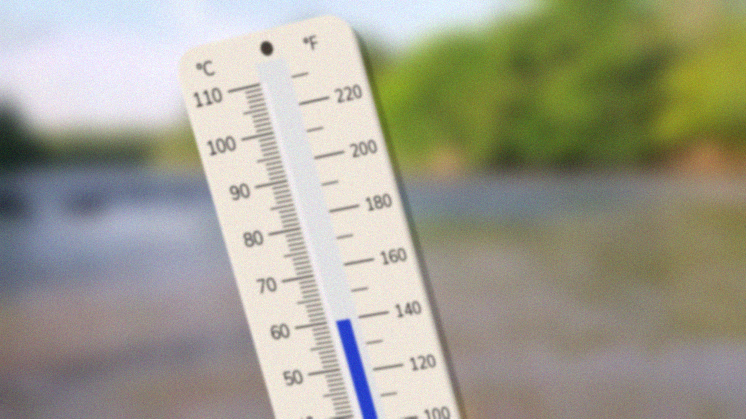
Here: 60 (°C)
